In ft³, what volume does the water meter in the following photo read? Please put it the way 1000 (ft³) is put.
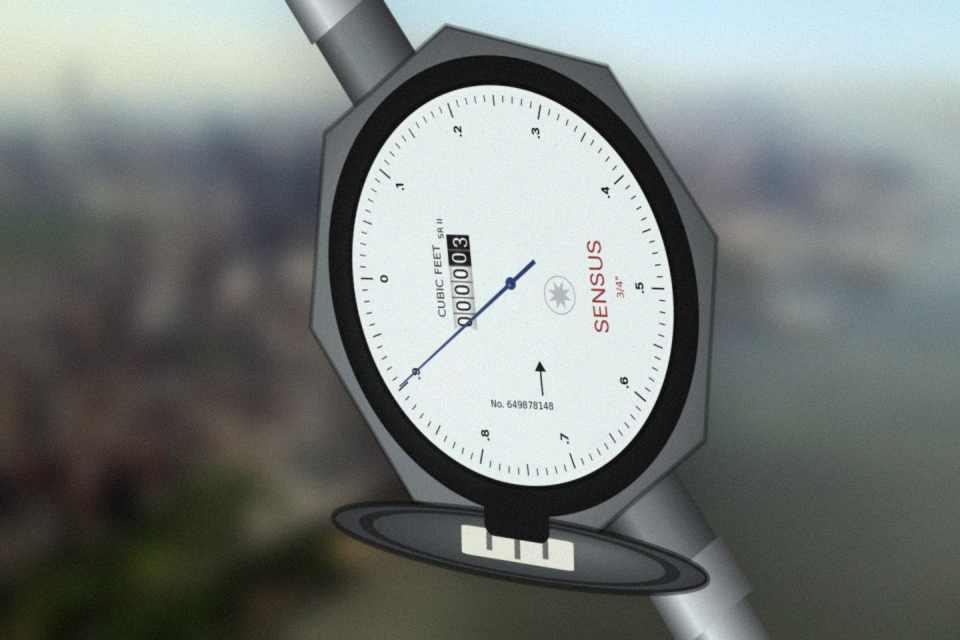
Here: 2.90 (ft³)
